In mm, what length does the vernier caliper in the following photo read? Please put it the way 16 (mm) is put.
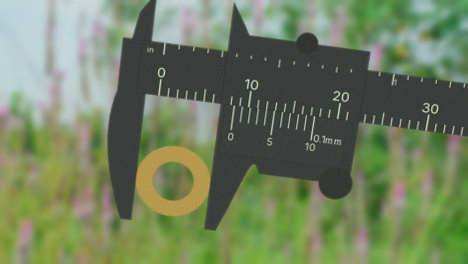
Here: 8.4 (mm)
